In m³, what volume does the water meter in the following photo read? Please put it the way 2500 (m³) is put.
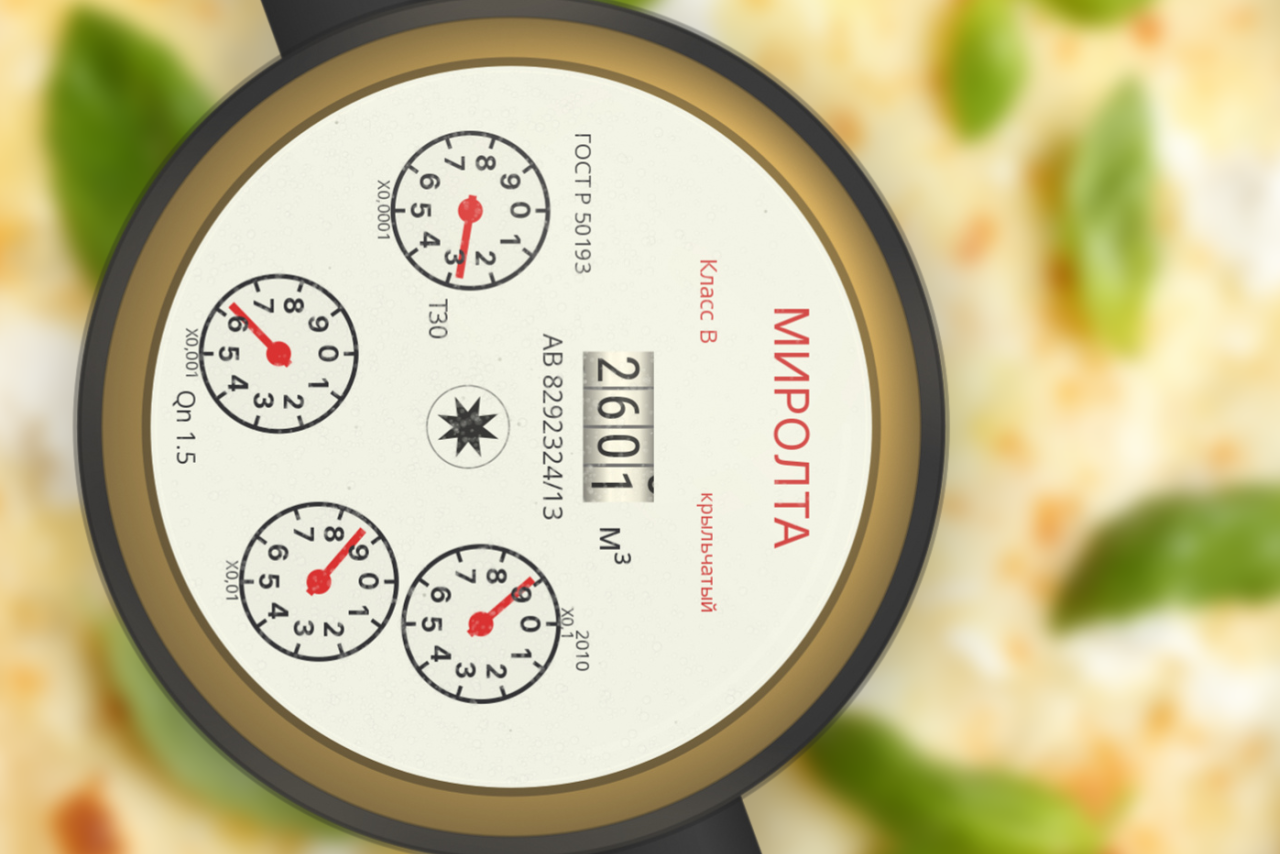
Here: 2600.8862 (m³)
